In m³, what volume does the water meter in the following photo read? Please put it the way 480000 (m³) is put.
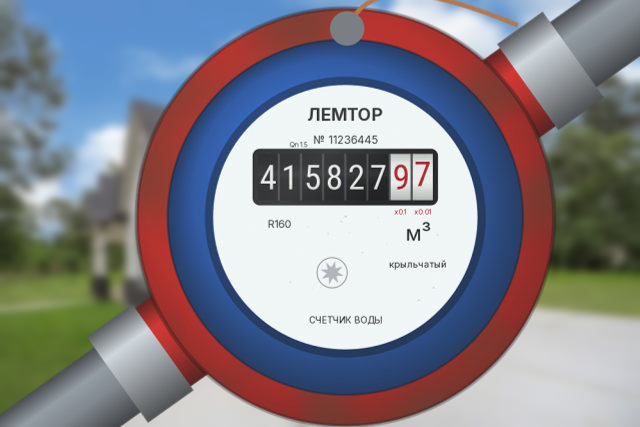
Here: 415827.97 (m³)
